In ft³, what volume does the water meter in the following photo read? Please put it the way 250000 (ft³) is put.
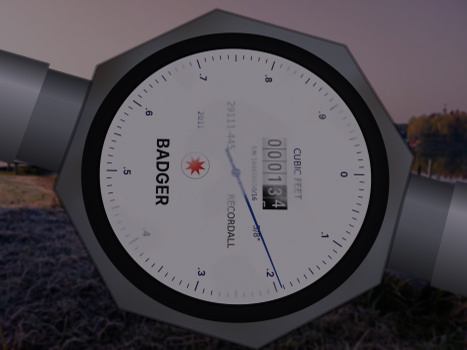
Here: 134.19 (ft³)
